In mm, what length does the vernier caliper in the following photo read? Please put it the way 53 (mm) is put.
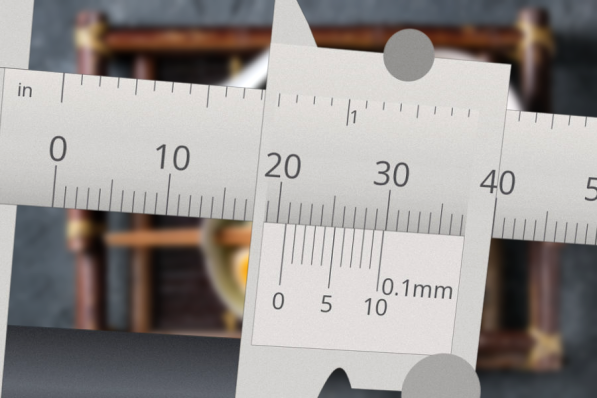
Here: 20.8 (mm)
